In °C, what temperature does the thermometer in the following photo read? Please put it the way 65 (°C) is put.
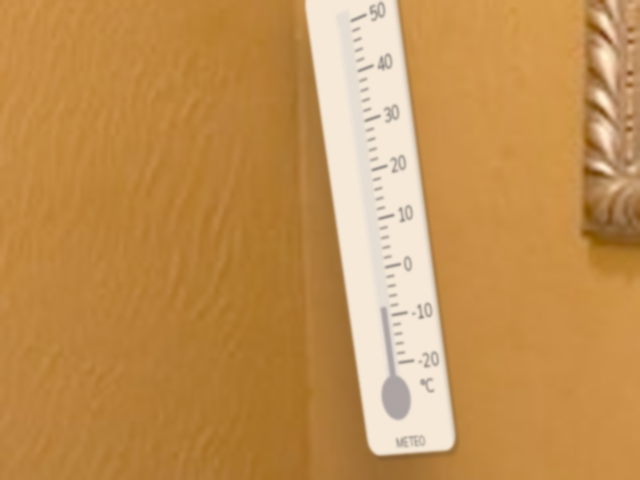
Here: -8 (°C)
